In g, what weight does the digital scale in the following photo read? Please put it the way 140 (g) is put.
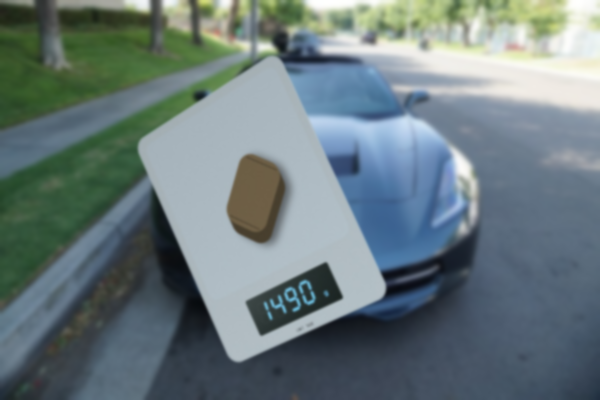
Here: 1490 (g)
